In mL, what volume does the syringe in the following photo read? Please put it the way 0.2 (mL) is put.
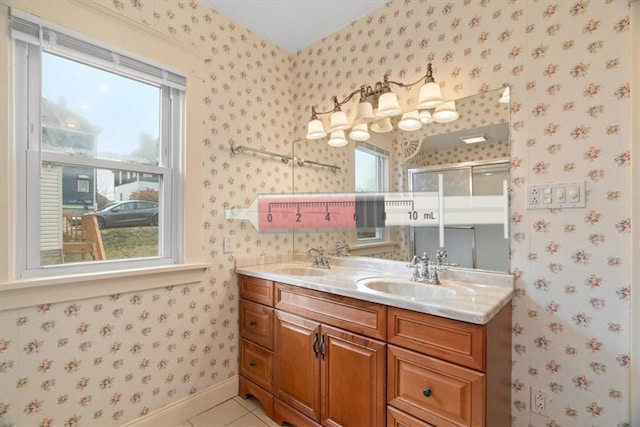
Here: 6 (mL)
